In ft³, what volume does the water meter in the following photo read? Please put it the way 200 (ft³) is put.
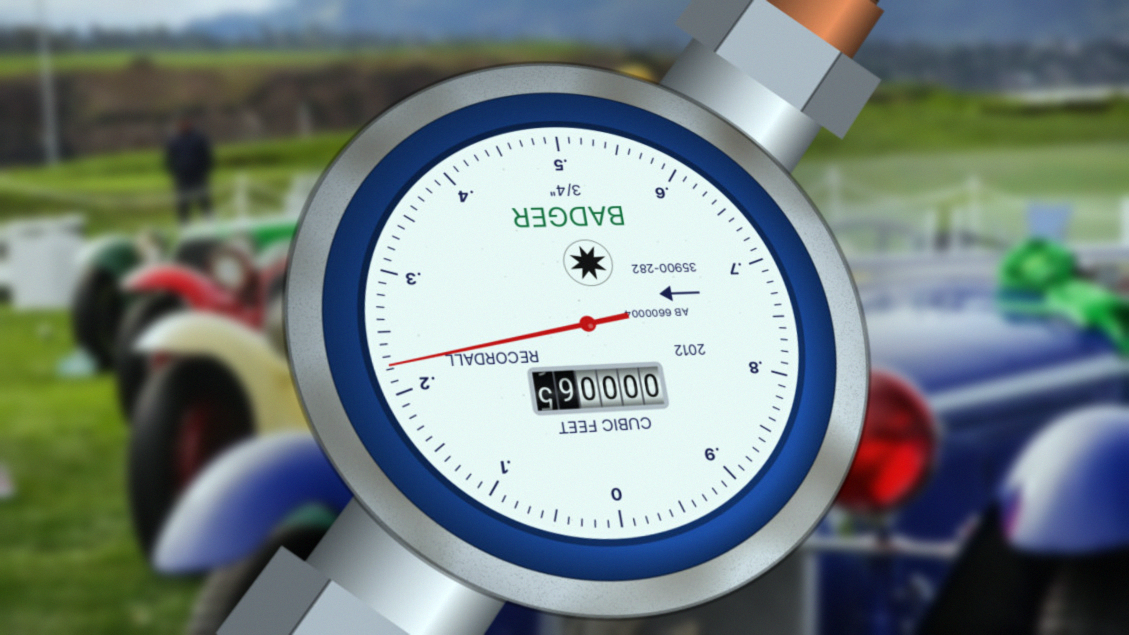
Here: 65.22 (ft³)
